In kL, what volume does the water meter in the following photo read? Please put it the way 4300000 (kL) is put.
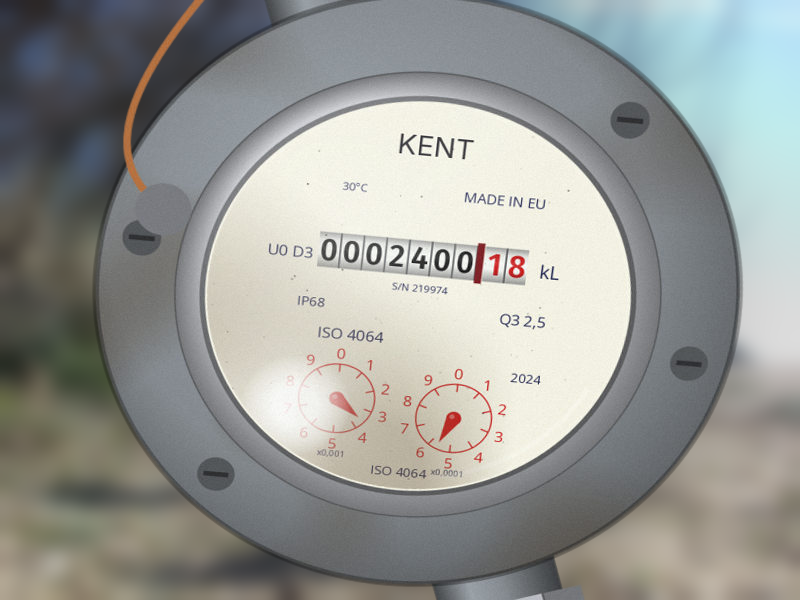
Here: 2400.1835 (kL)
